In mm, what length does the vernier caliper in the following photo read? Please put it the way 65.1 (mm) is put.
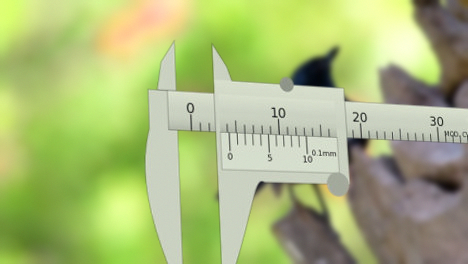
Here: 4.2 (mm)
